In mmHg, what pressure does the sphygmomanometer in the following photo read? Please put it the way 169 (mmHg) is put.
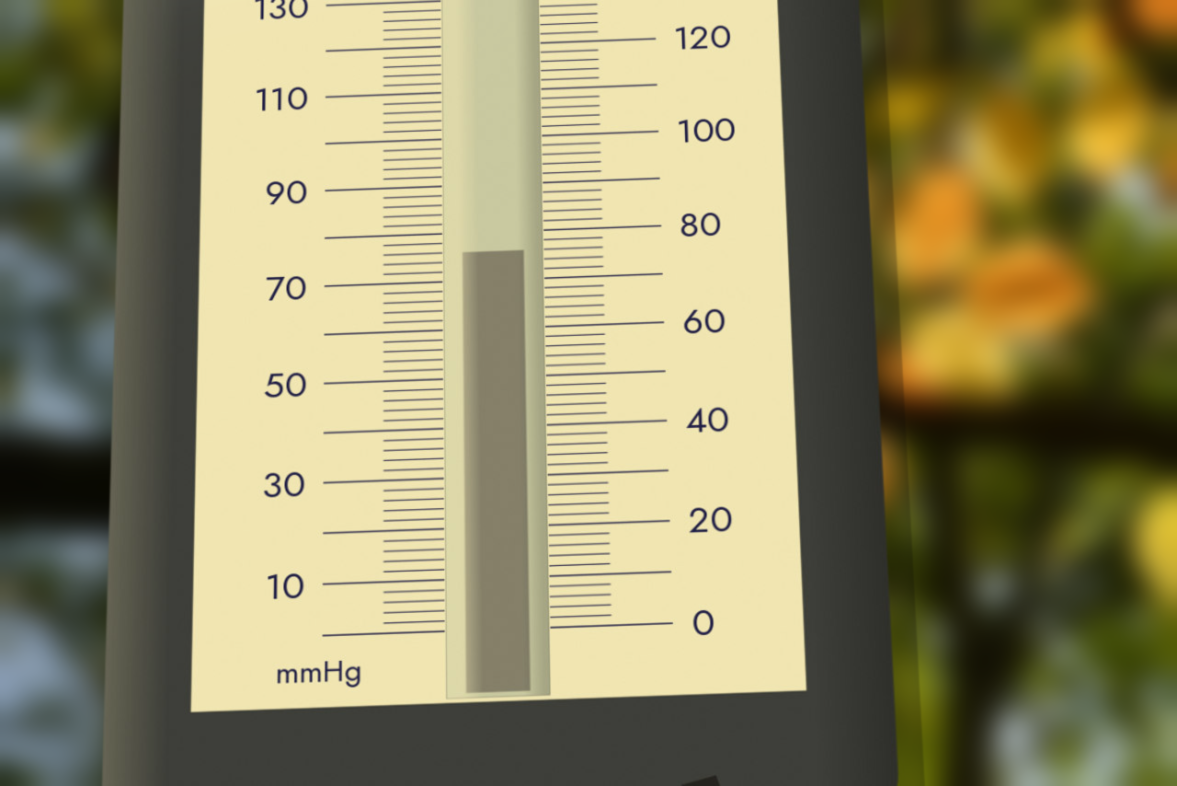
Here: 76 (mmHg)
